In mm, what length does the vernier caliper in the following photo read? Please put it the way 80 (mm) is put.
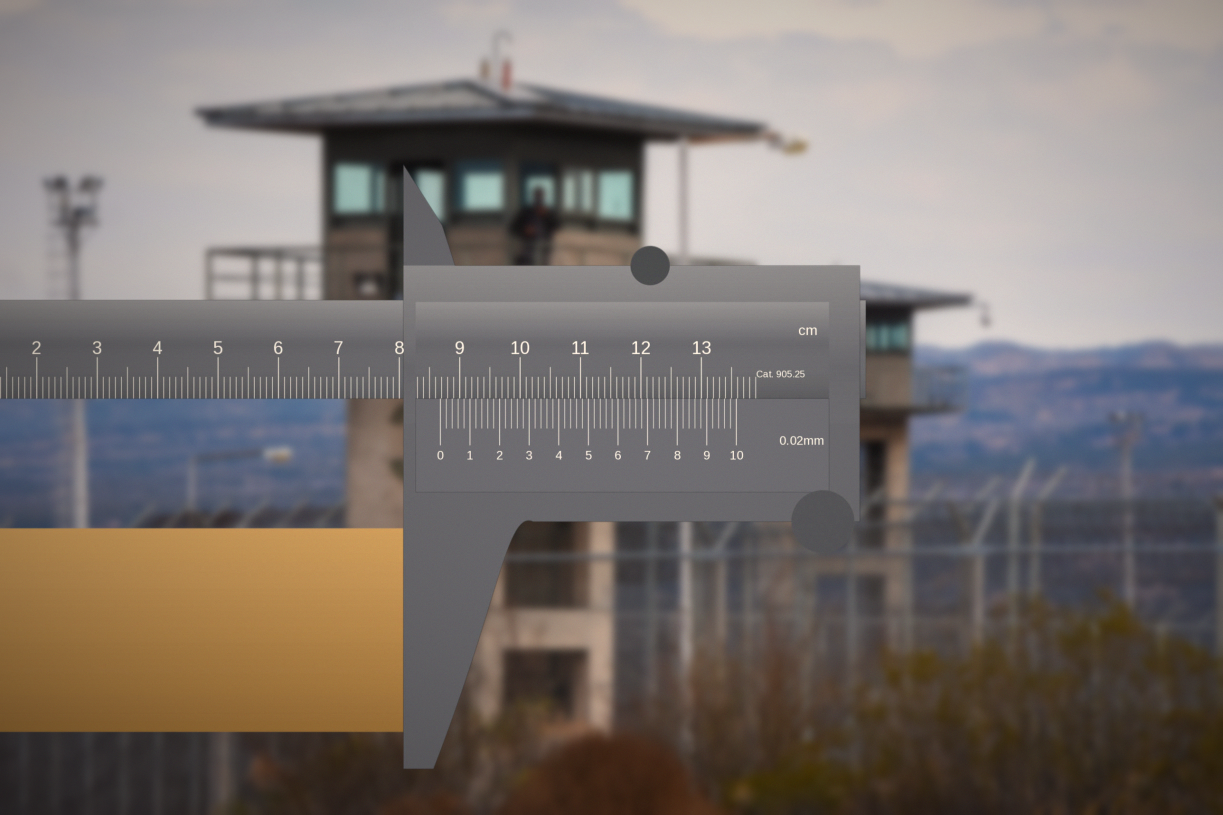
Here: 86.8 (mm)
